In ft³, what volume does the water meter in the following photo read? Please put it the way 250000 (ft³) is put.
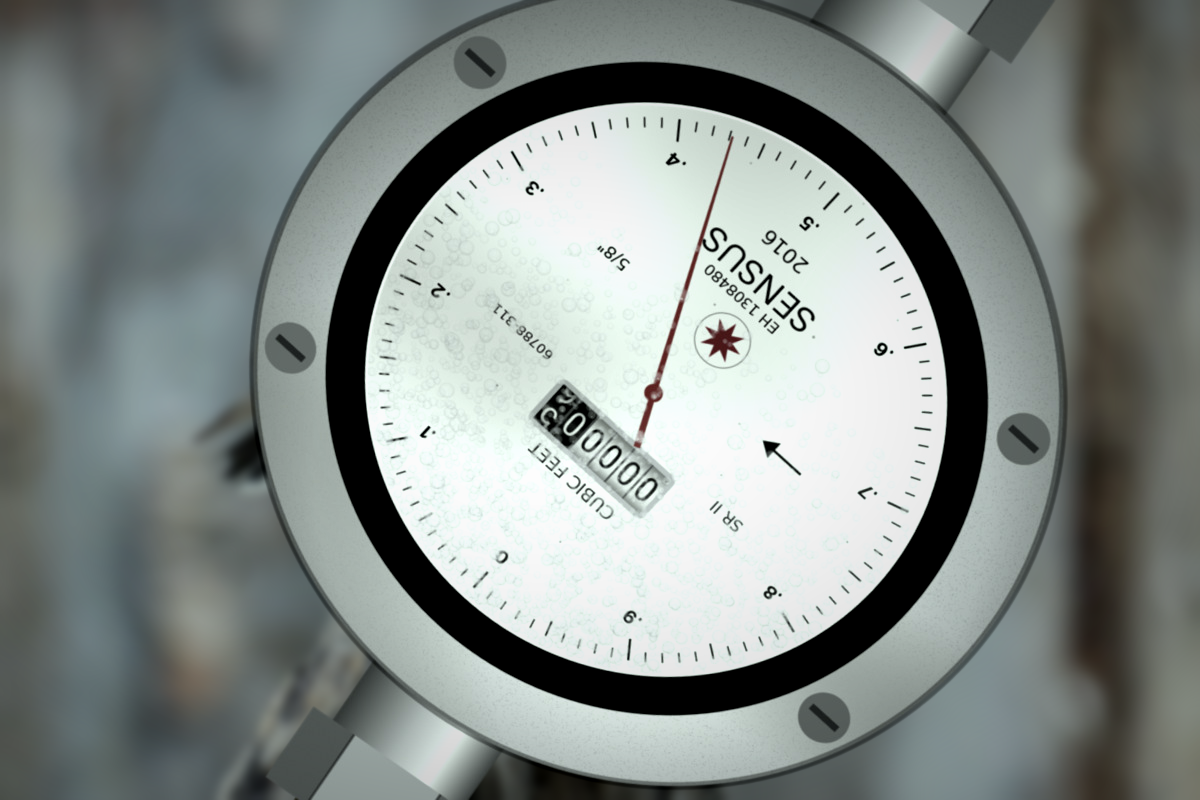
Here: 5.43 (ft³)
